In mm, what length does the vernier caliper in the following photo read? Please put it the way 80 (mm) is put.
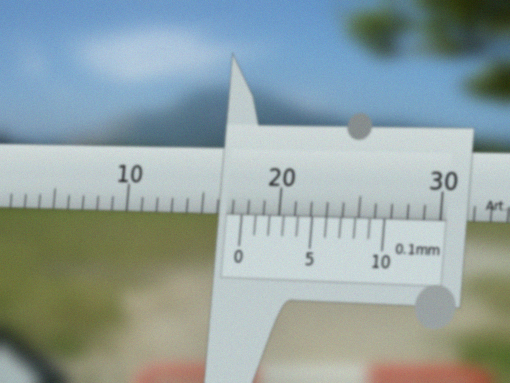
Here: 17.6 (mm)
